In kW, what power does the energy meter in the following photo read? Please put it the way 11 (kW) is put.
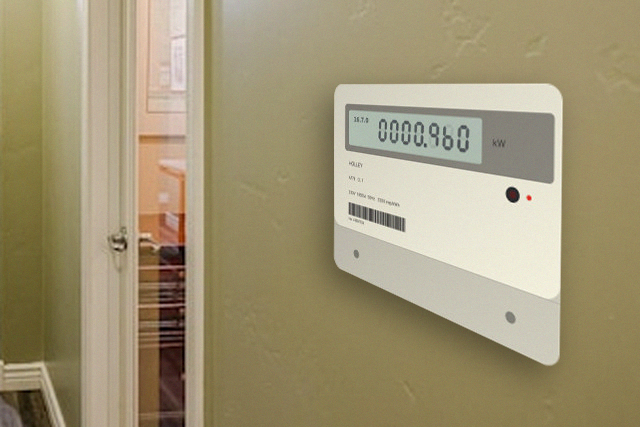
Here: 0.960 (kW)
